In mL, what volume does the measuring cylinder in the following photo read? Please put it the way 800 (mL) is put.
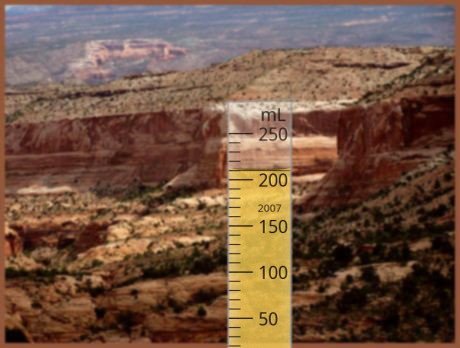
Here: 210 (mL)
